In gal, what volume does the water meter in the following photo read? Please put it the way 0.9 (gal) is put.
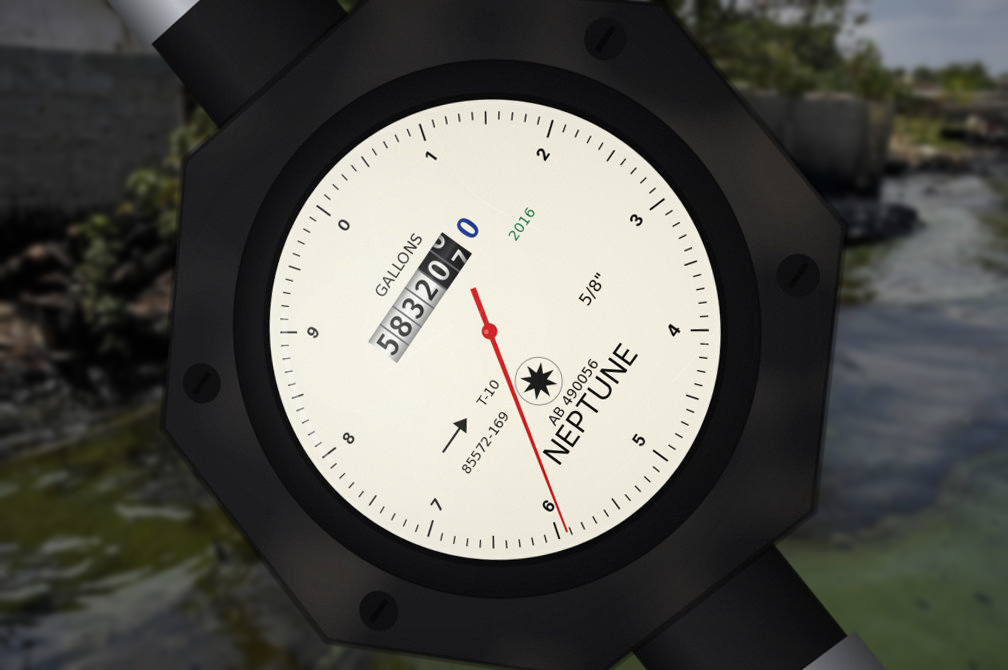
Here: 5832065.9 (gal)
